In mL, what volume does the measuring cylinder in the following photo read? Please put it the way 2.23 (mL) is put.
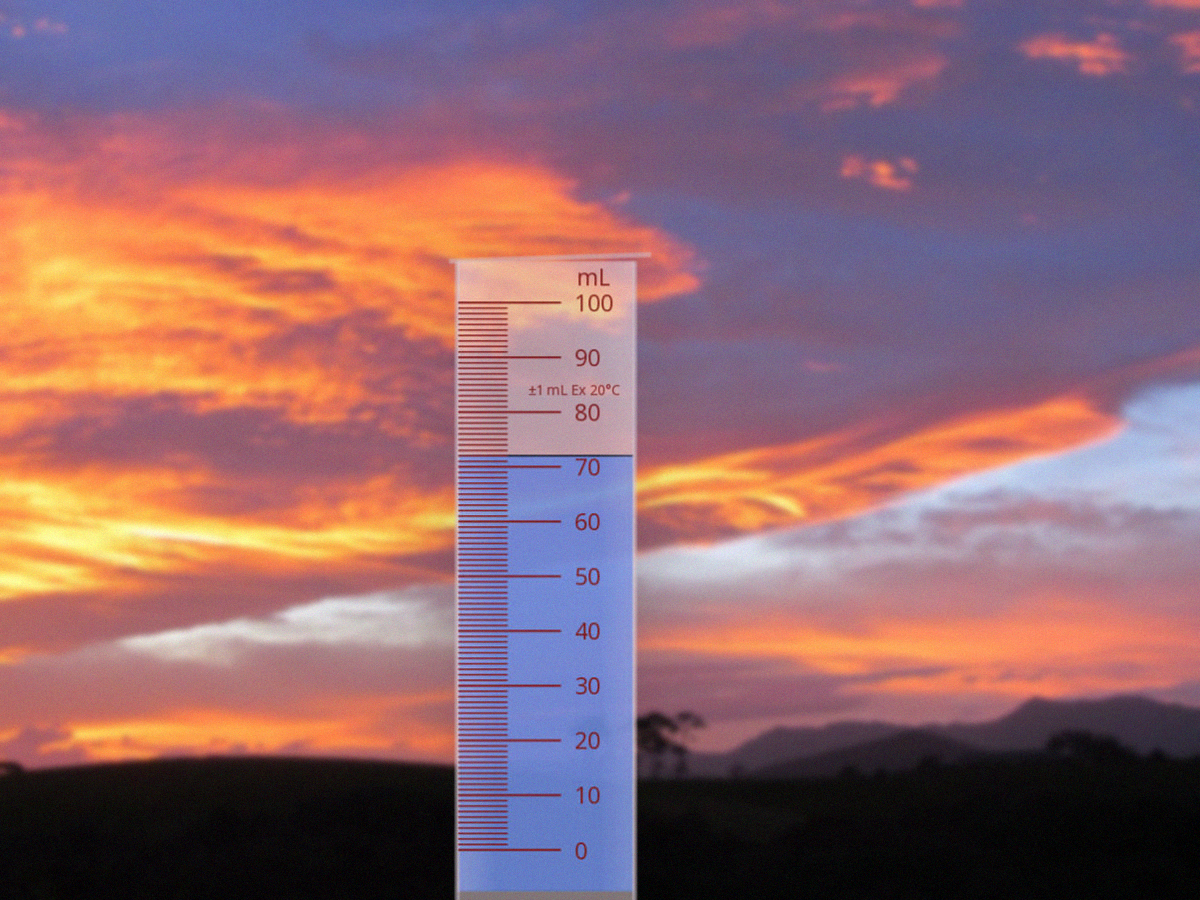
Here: 72 (mL)
